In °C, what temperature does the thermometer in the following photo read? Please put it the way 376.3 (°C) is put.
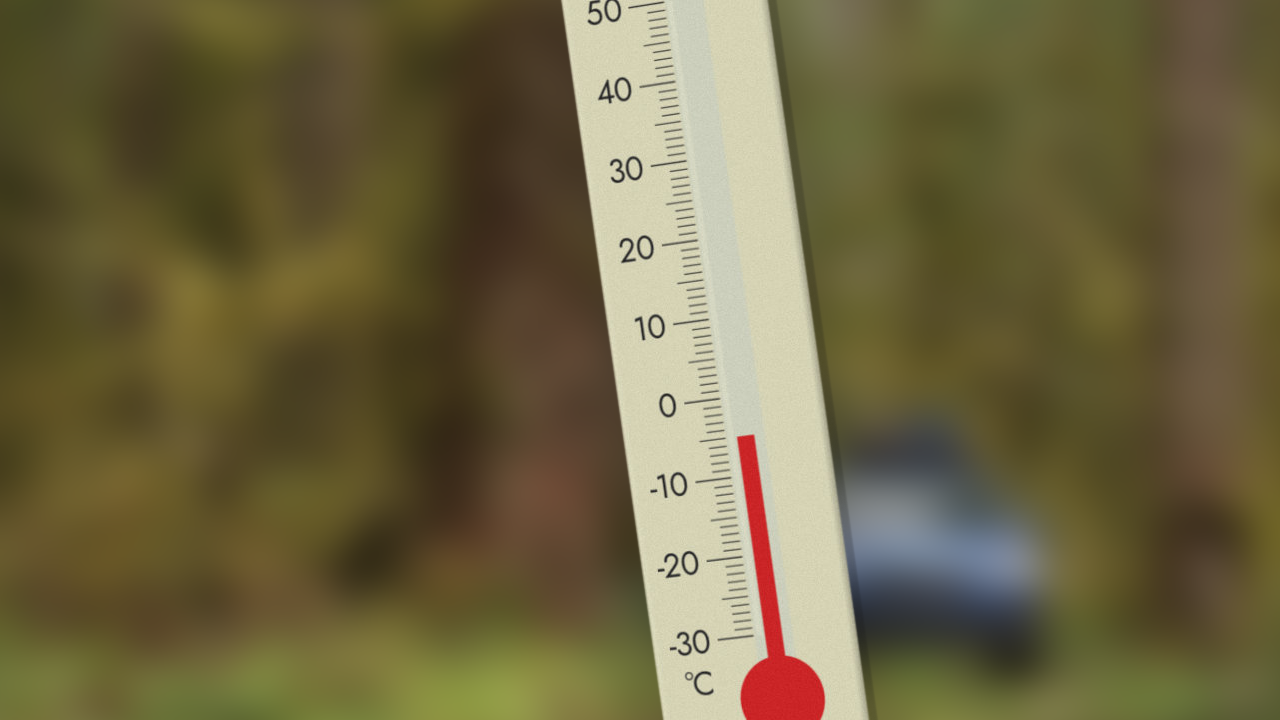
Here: -5 (°C)
